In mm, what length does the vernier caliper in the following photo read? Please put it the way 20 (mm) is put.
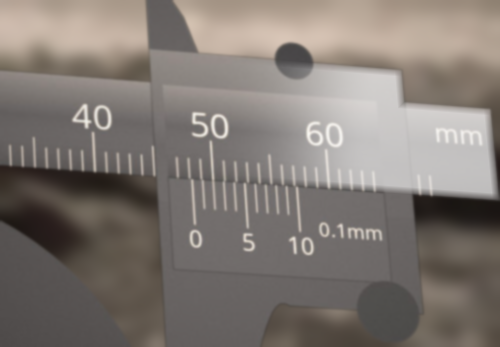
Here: 48.2 (mm)
